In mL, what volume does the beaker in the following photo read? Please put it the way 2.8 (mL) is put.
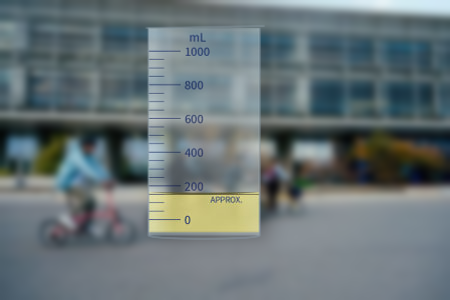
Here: 150 (mL)
